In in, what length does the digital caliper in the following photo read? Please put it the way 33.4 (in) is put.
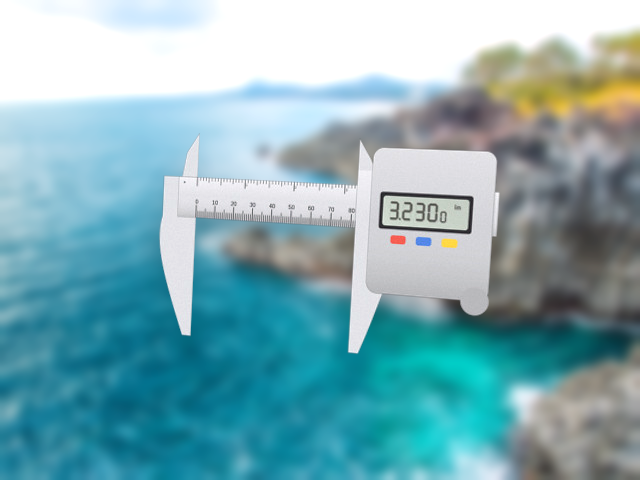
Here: 3.2300 (in)
